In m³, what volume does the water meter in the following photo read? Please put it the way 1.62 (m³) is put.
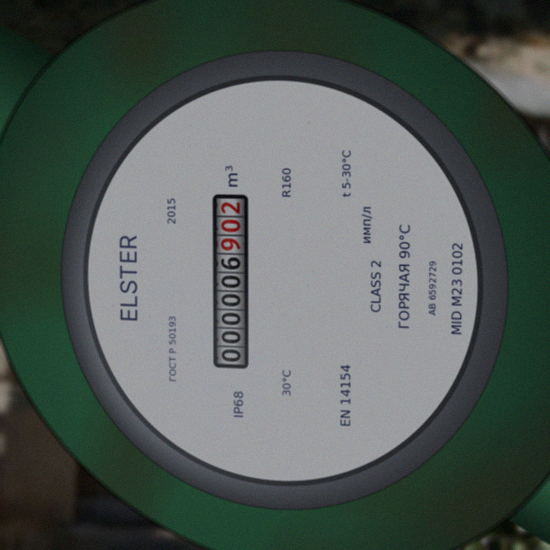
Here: 6.902 (m³)
